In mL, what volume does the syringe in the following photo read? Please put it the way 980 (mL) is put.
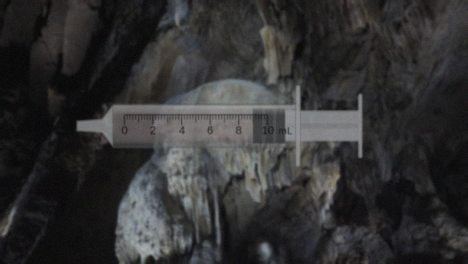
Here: 9 (mL)
